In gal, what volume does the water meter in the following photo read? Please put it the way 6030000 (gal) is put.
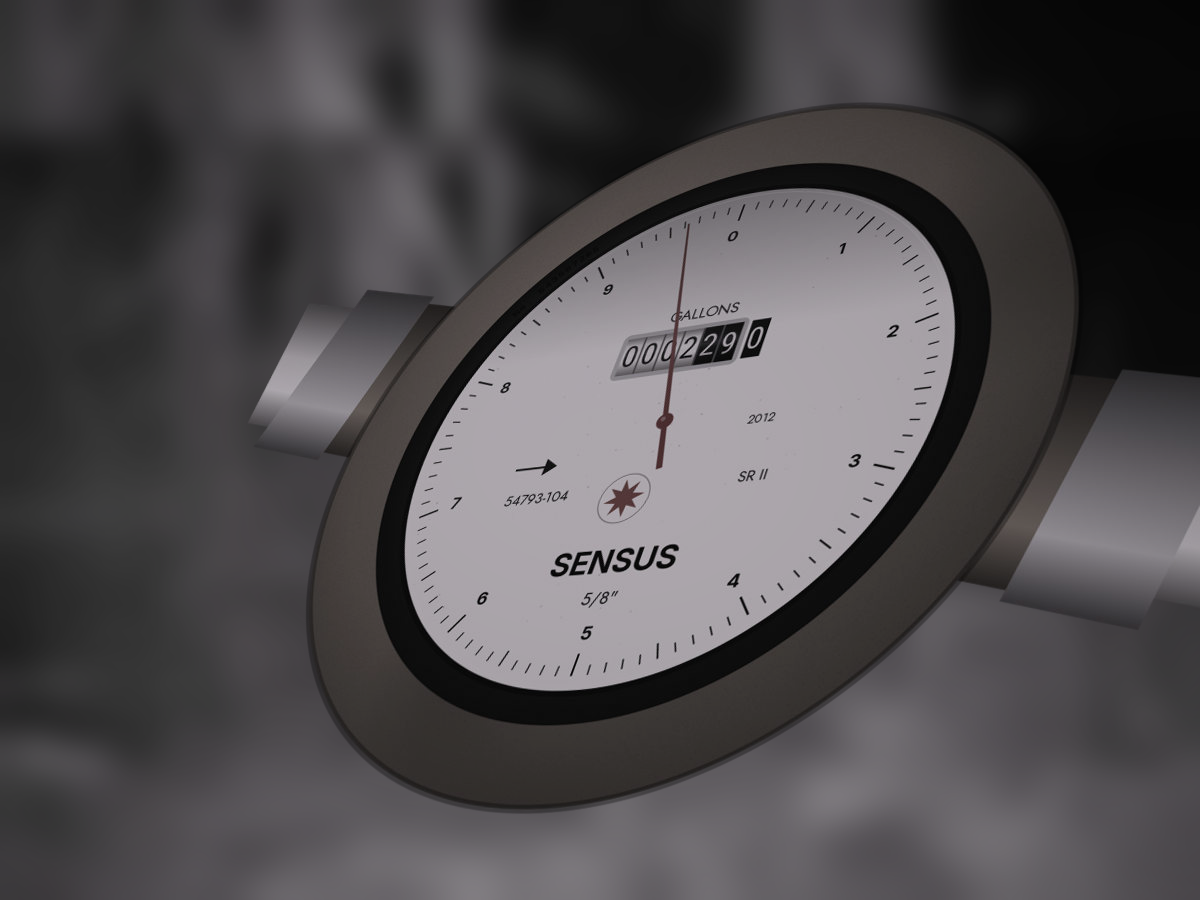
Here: 2289.6 (gal)
